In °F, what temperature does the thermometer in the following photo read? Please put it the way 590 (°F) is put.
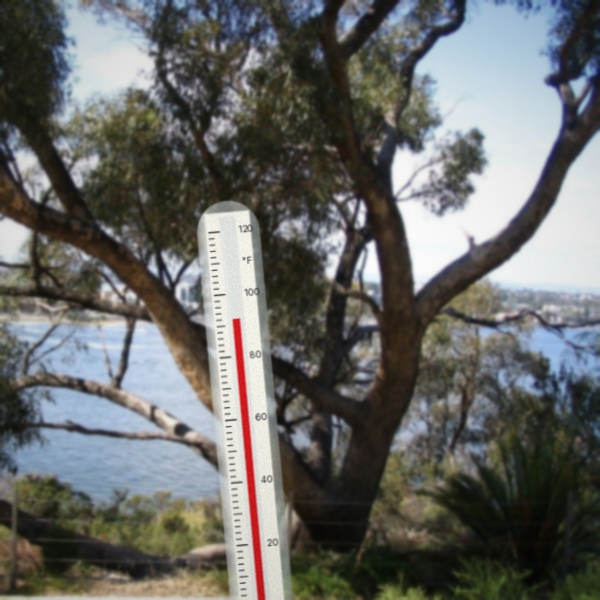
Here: 92 (°F)
